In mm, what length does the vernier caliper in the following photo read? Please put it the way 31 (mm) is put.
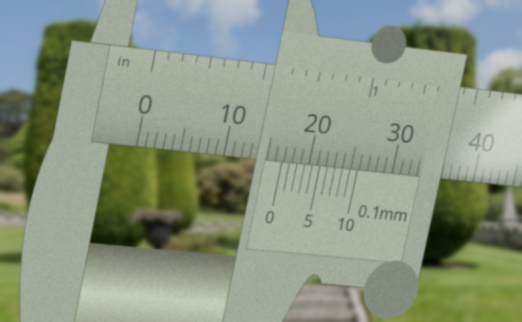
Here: 16.8 (mm)
